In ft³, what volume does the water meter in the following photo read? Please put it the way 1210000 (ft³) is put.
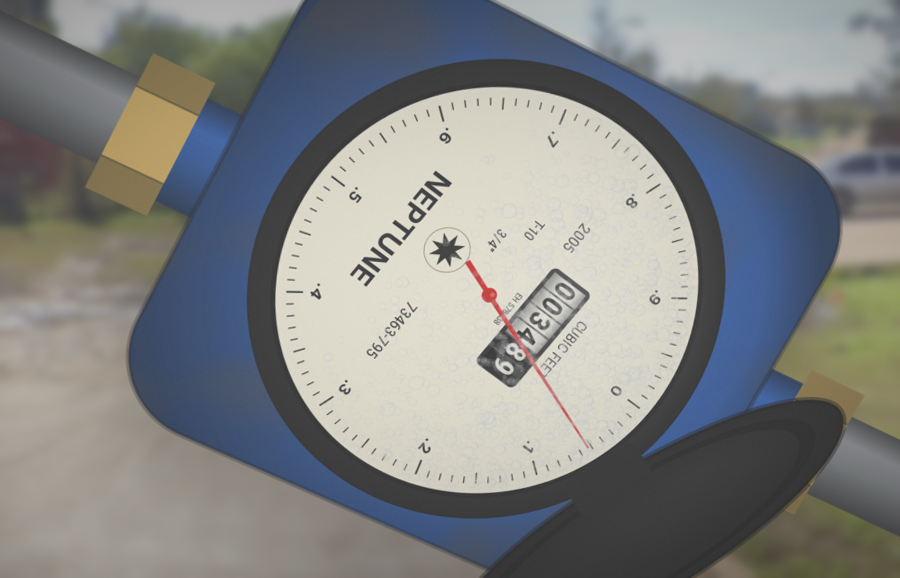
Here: 3489.05 (ft³)
